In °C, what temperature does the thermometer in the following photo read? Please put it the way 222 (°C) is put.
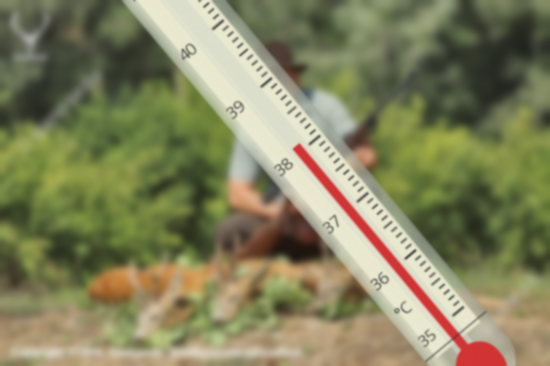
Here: 38.1 (°C)
